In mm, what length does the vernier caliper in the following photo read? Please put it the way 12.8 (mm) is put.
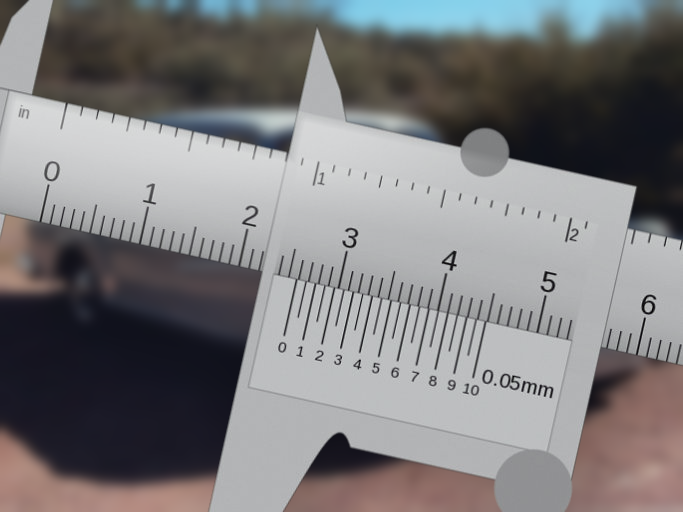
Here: 25.8 (mm)
